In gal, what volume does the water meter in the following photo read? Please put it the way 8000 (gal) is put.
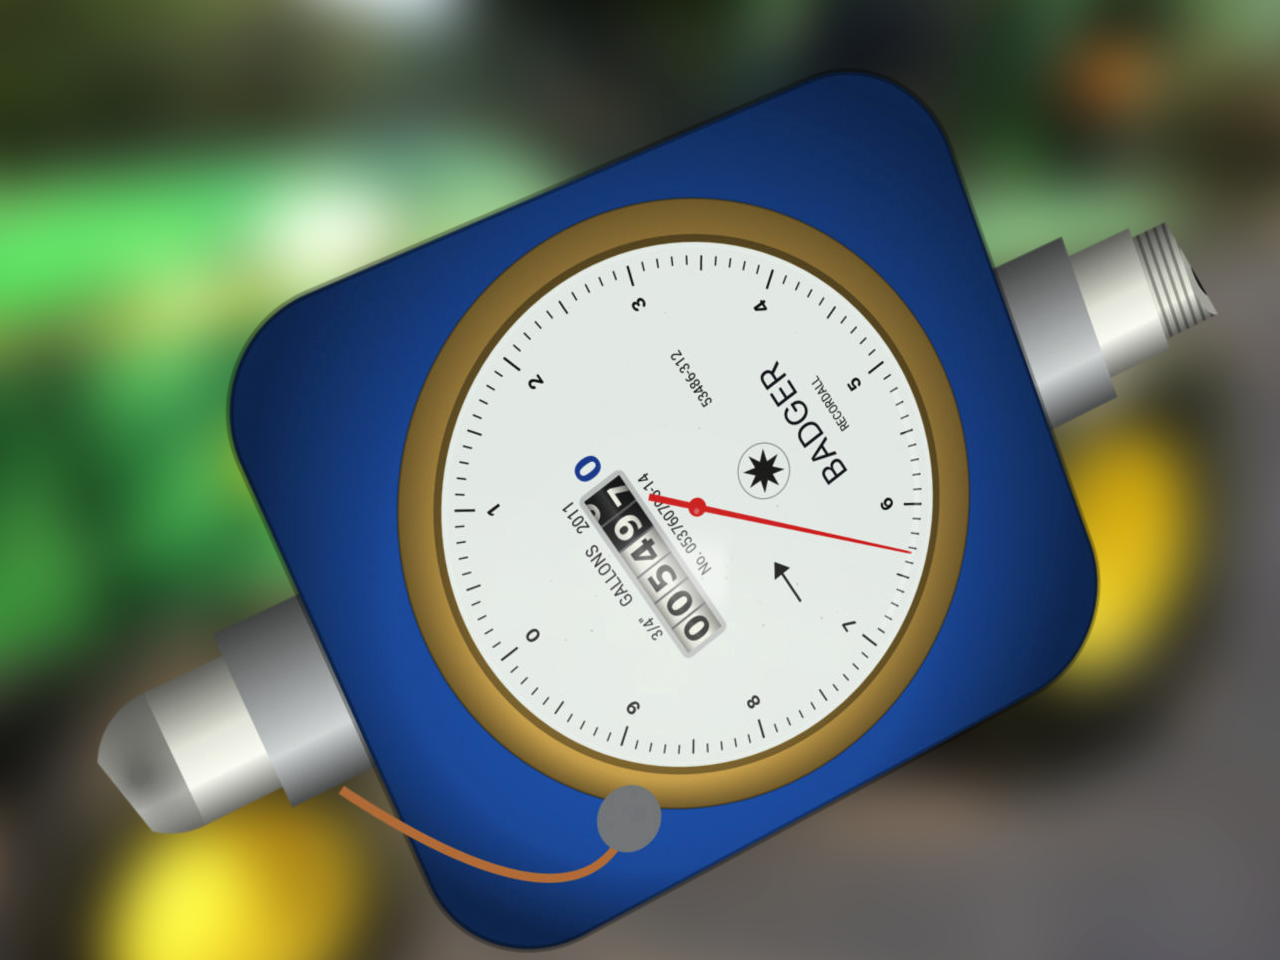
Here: 54966.3 (gal)
